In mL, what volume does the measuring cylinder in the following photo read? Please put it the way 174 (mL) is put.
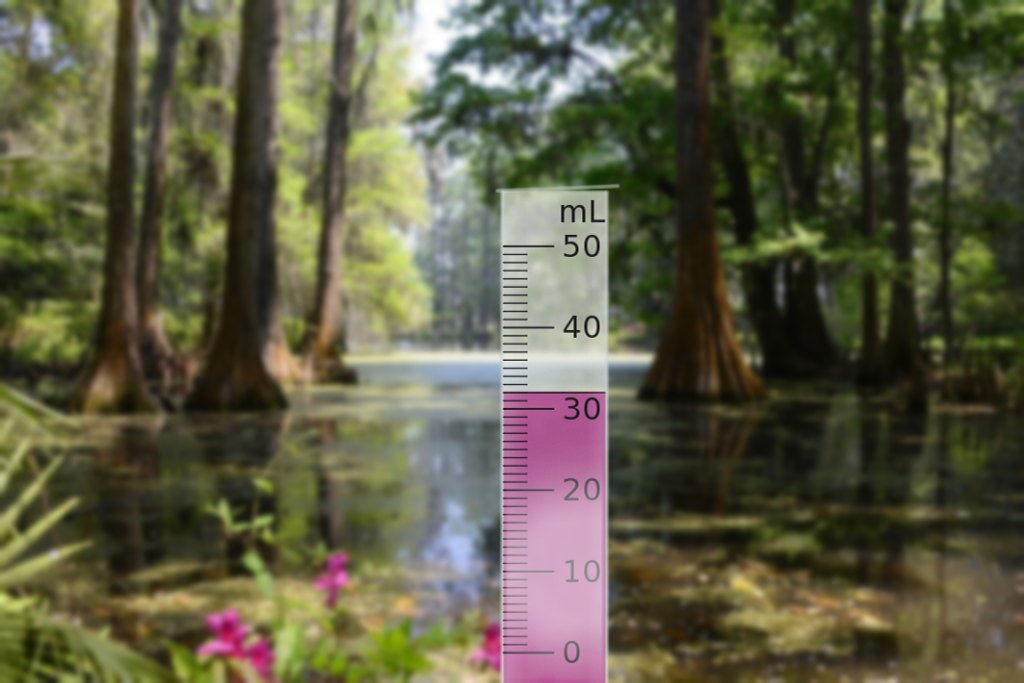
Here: 32 (mL)
